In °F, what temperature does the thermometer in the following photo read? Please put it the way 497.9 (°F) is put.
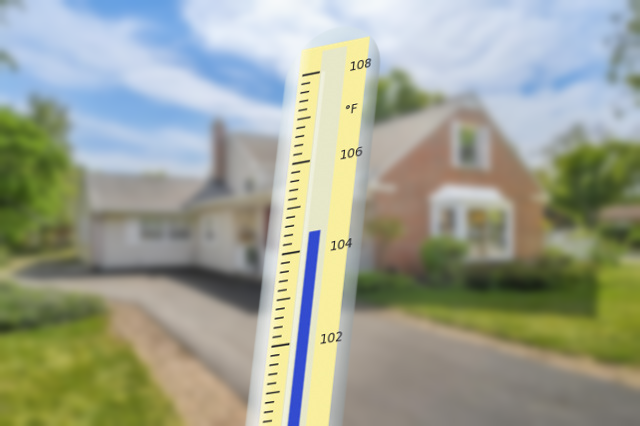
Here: 104.4 (°F)
